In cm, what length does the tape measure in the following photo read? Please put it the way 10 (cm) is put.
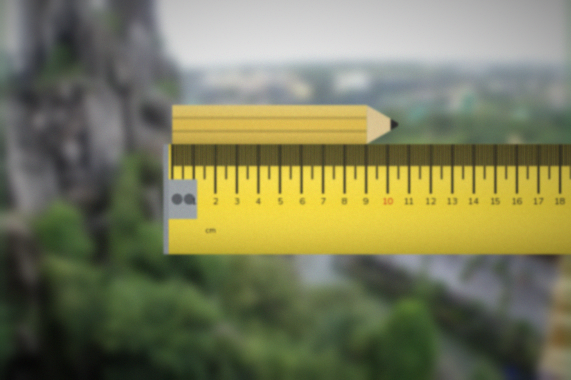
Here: 10.5 (cm)
